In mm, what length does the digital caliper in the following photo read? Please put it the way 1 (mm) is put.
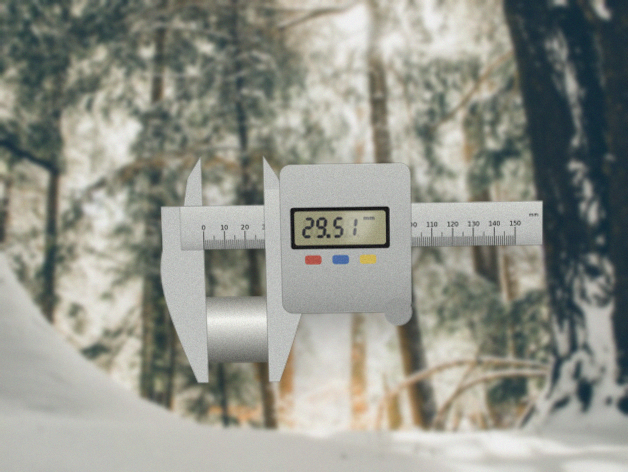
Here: 29.51 (mm)
